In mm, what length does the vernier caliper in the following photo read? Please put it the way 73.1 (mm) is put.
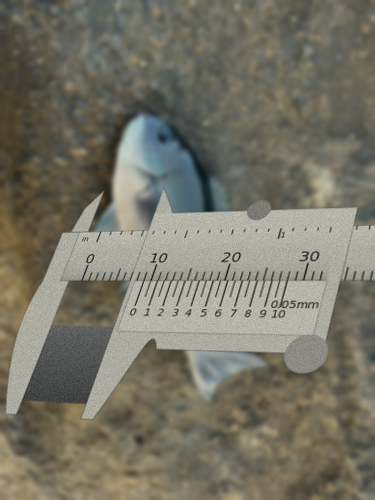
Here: 9.0 (mm)
